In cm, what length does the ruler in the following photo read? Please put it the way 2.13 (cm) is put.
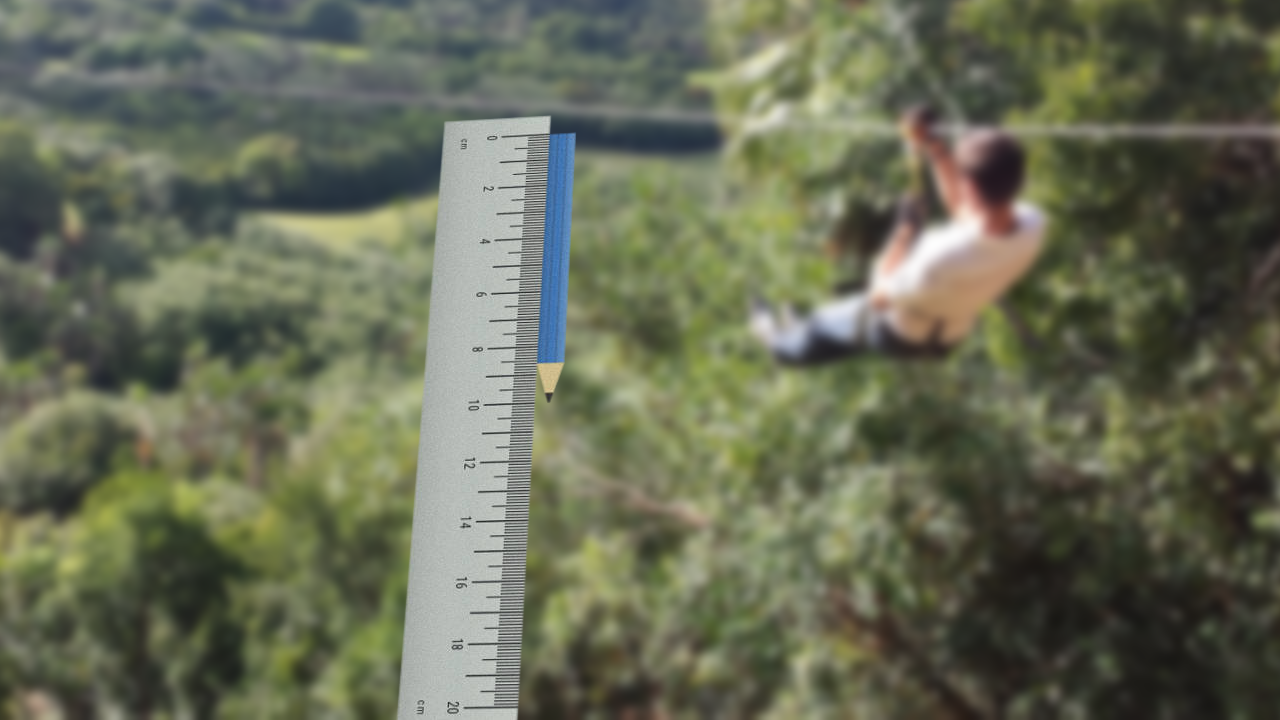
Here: 10 (cm)
